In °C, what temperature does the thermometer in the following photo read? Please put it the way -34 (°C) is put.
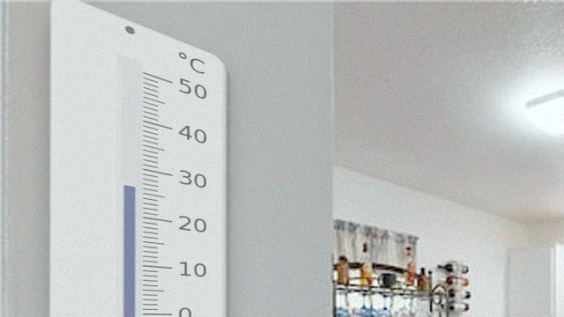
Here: 26 (°C)
